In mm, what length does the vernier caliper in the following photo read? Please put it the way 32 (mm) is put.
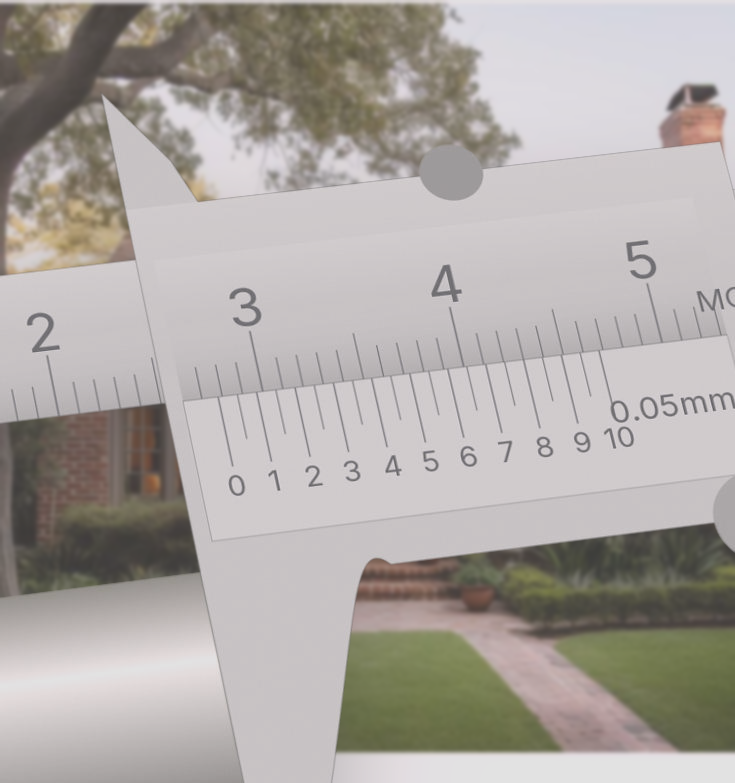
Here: 27.8 (mm)
